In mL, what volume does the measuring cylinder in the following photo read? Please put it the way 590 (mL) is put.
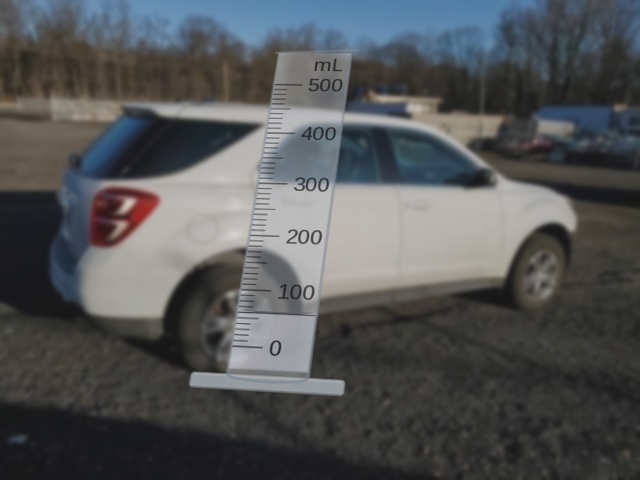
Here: 60 (mL)
